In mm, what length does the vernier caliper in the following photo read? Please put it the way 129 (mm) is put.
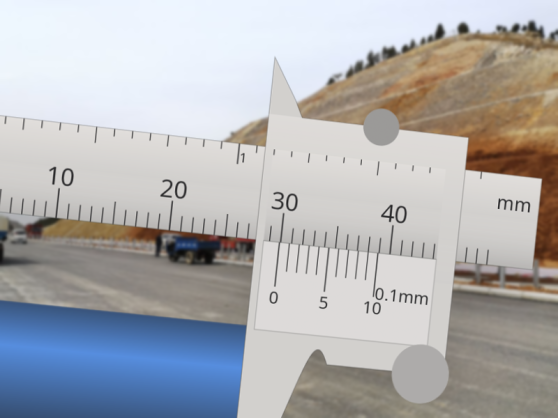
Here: 29.9 (mm)
